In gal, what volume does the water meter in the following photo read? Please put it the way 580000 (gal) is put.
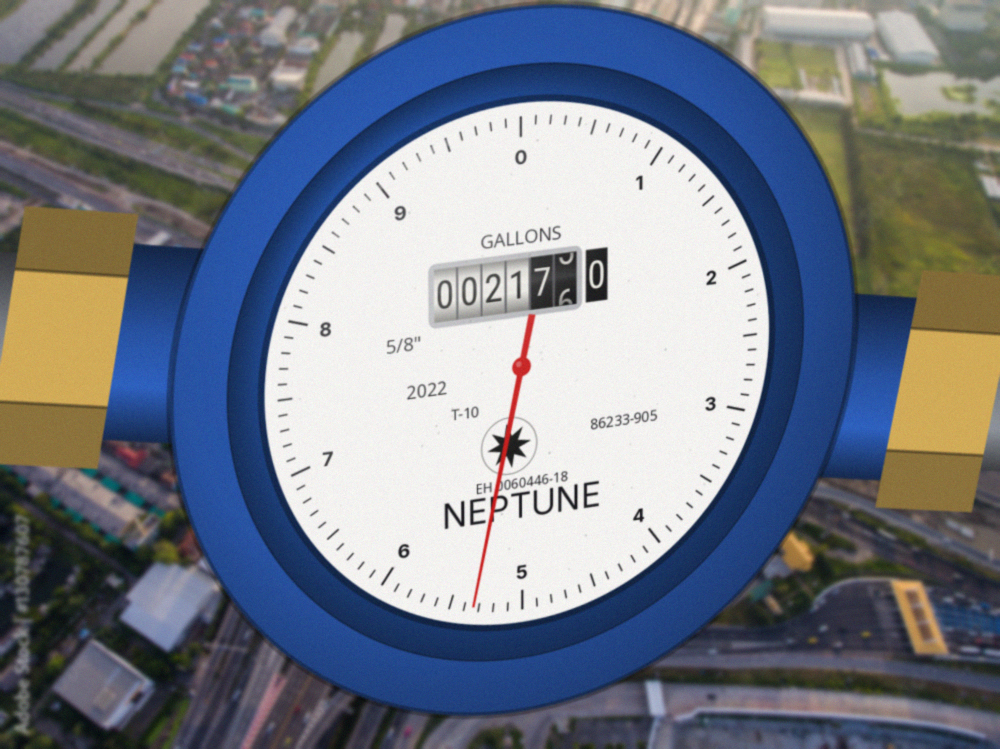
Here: 21755.3 (gal)
